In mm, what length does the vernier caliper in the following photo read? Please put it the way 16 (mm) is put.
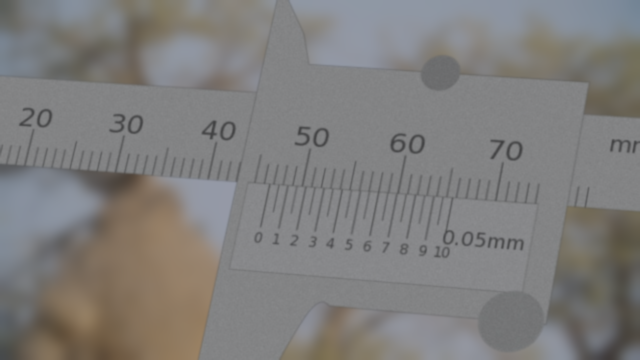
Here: 46.6 (mm)
